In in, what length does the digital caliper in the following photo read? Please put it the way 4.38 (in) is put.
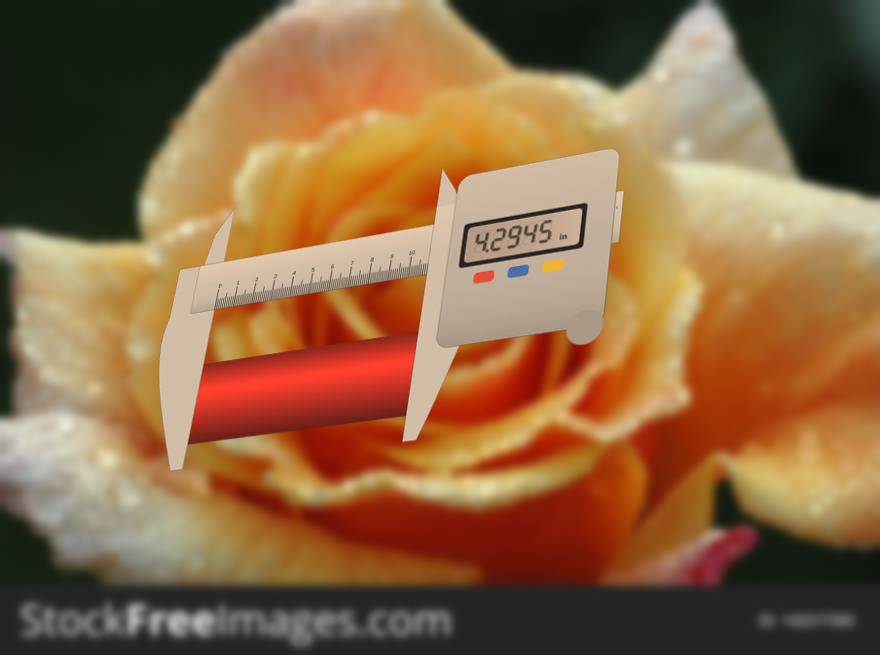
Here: 4.2945 (in)
